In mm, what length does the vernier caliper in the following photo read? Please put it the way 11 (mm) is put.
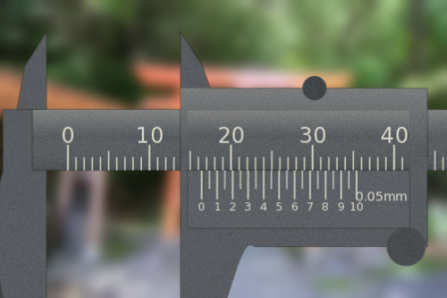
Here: 16.4 (mm)
